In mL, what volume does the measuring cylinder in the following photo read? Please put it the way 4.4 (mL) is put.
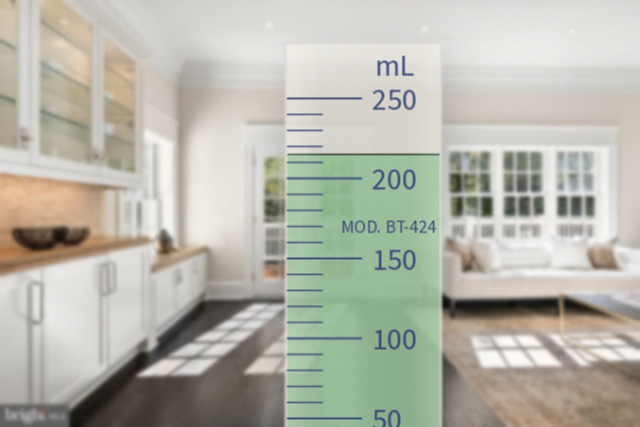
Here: 215 (mL)
